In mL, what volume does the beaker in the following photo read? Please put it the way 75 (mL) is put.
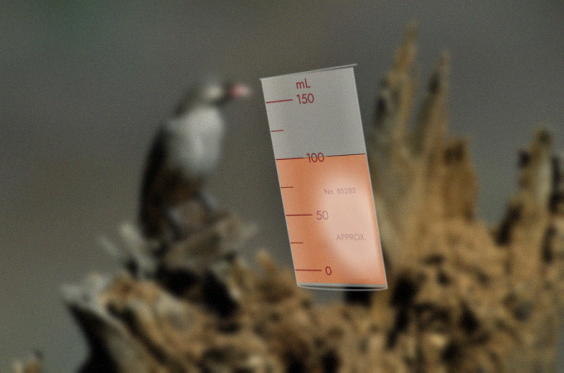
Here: 100 (mL)
